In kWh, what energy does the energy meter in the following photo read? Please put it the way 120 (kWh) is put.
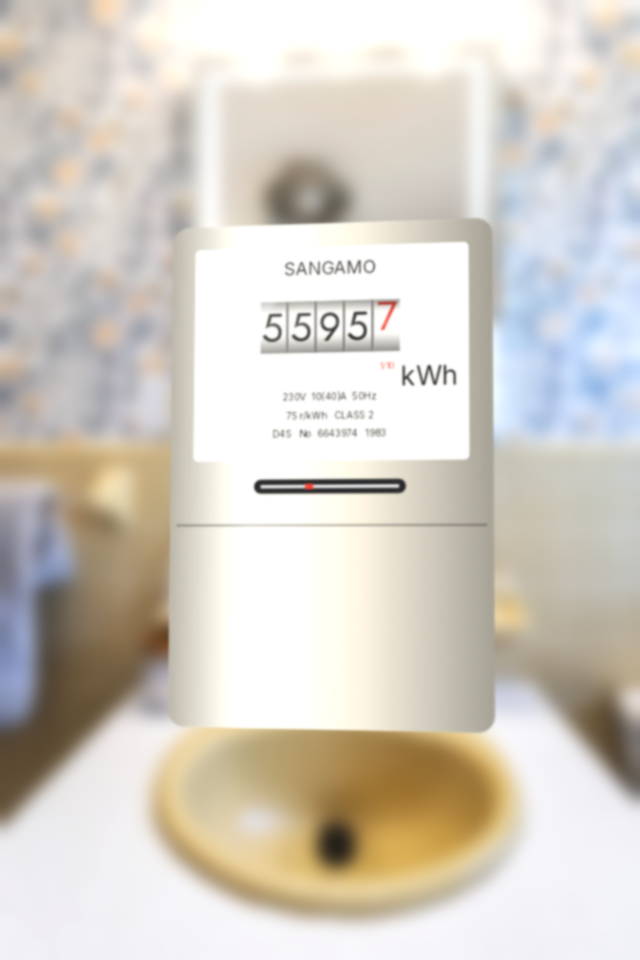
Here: 5595.7 (kWh)
